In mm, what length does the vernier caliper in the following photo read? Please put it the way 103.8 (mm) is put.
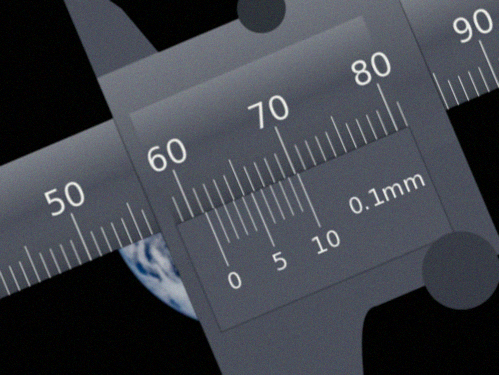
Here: 61.2 (mm)
